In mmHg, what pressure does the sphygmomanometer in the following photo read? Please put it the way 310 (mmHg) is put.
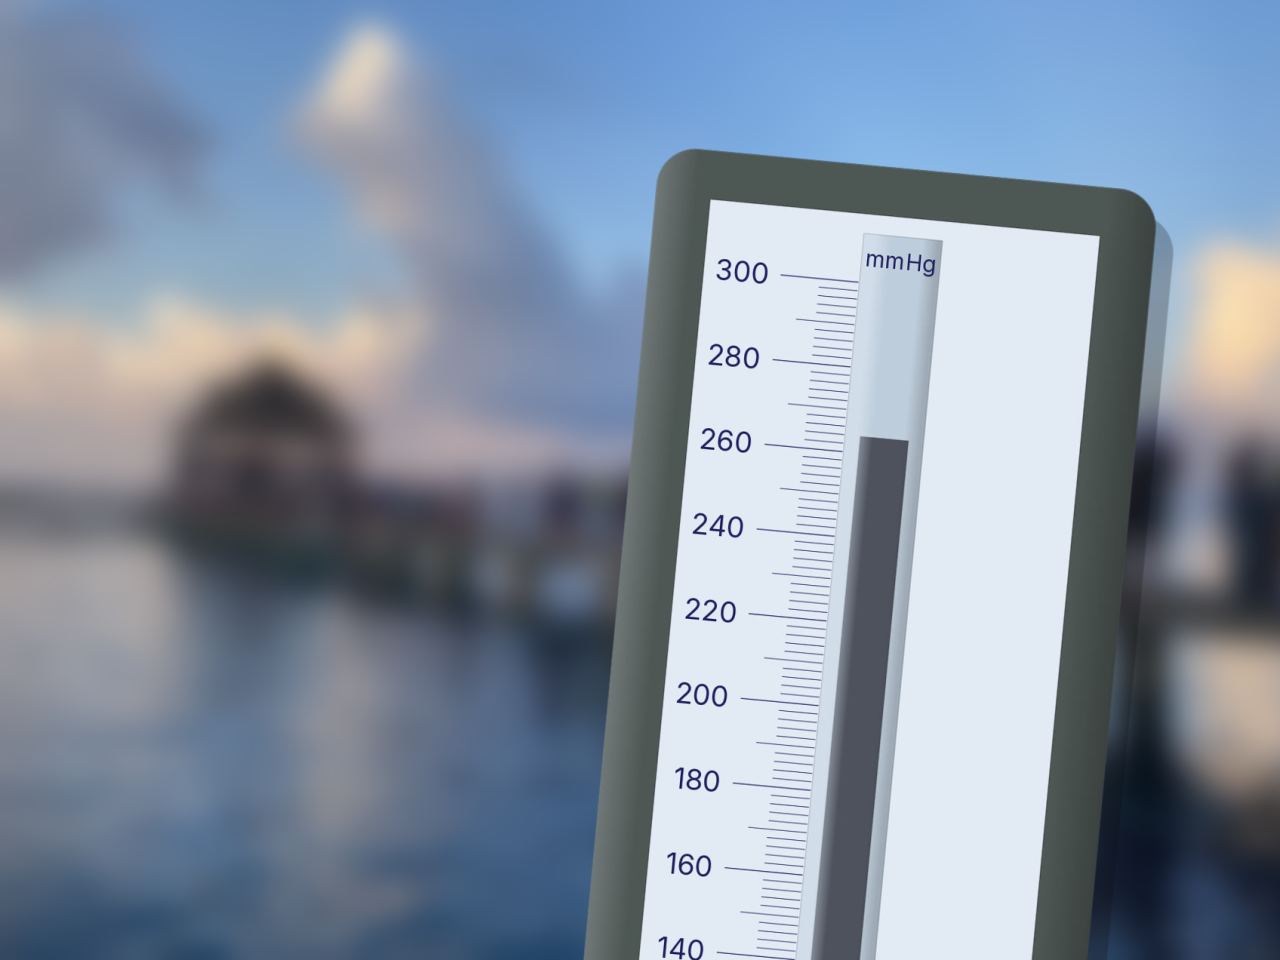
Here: 264 (mmHg)
